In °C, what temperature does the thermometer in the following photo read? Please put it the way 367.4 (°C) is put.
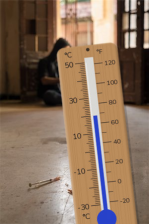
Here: 20 (°C)
